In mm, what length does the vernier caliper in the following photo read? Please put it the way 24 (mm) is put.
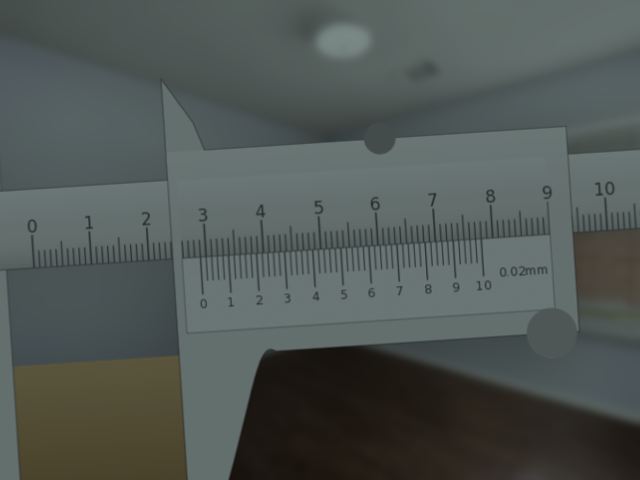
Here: 29.0 (mm)
